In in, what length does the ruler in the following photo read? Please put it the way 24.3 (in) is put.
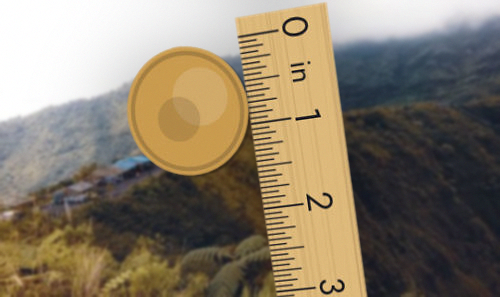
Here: 1.5 (in)
